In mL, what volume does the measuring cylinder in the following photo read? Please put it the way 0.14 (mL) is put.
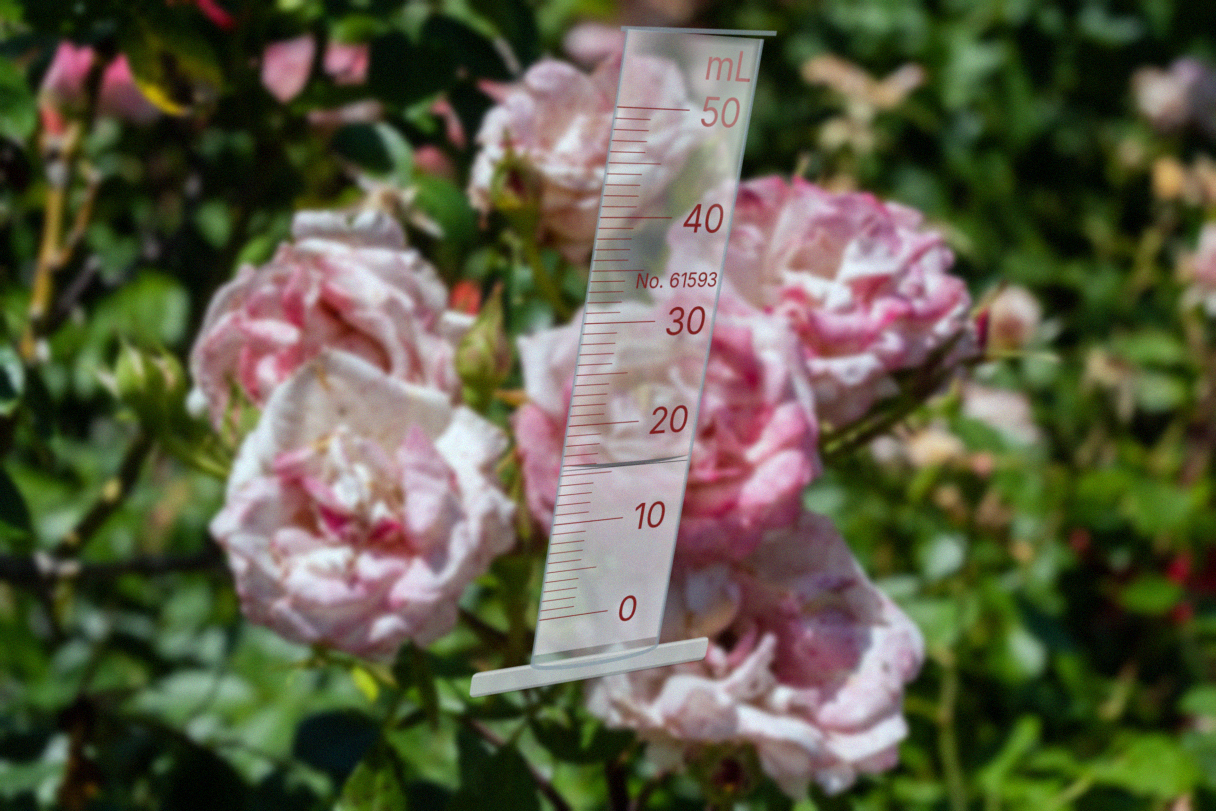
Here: 15.5 (mL)
